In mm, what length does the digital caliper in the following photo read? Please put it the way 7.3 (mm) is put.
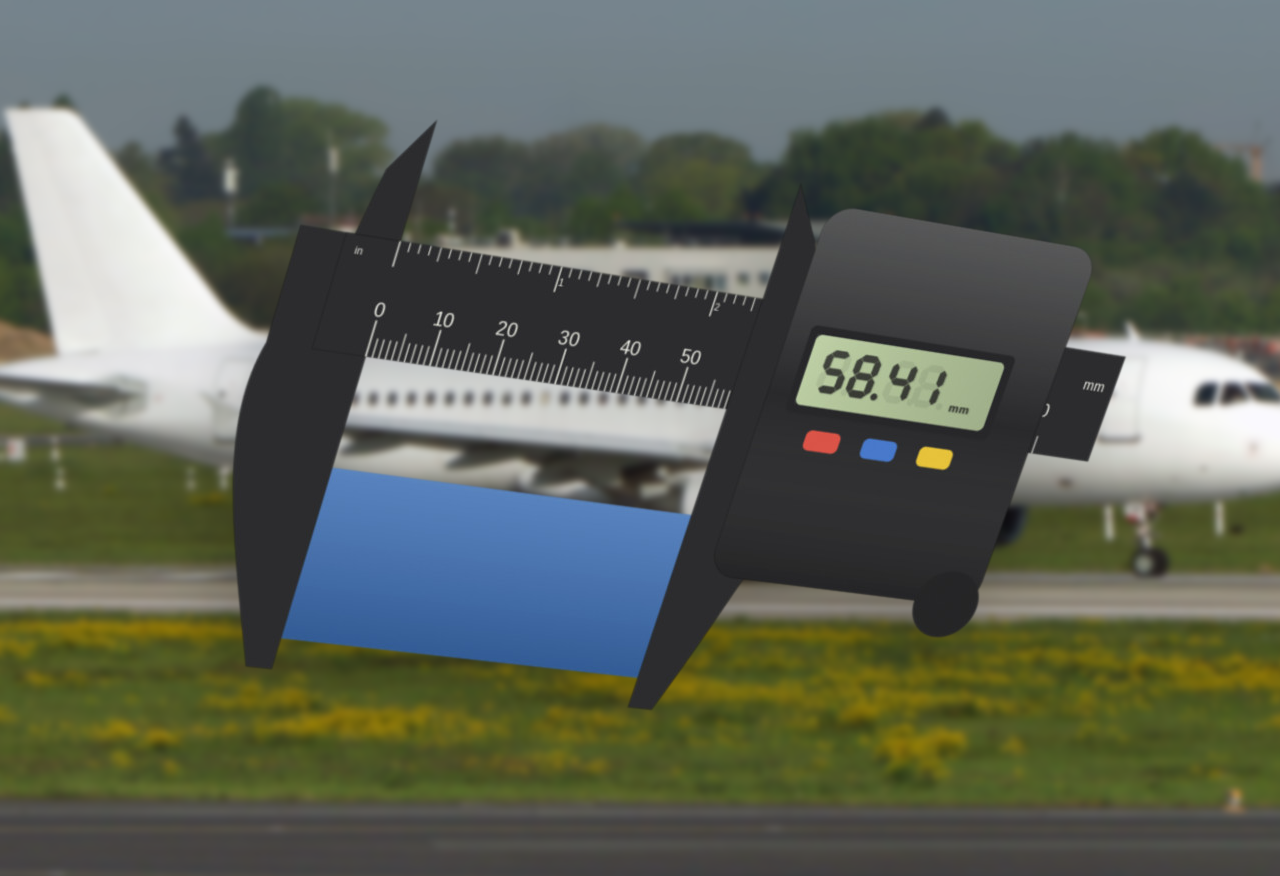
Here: 58.41 (mm)
